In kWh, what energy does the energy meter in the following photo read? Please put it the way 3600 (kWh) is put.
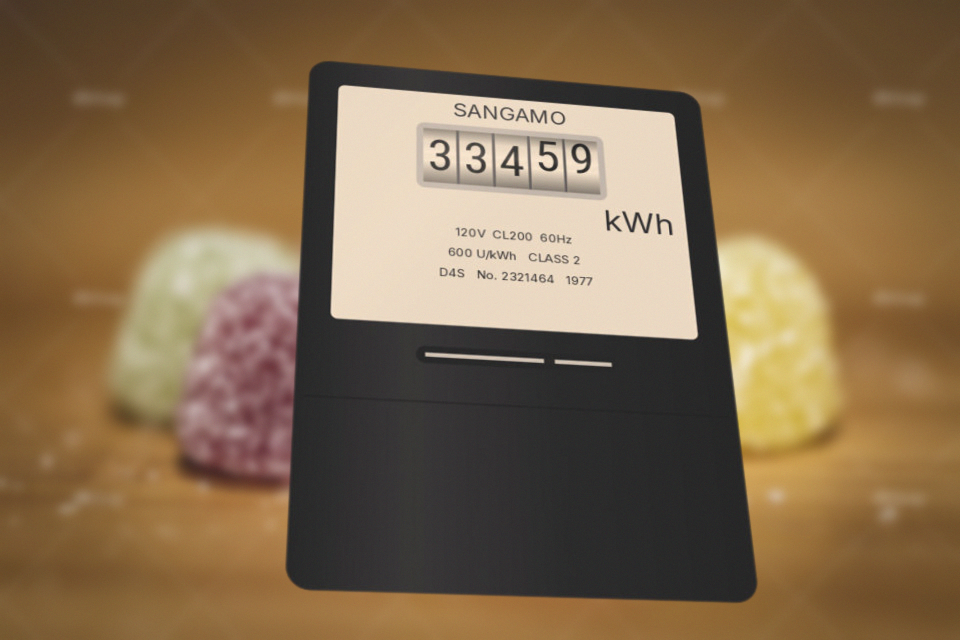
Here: 33459 (kWh)
